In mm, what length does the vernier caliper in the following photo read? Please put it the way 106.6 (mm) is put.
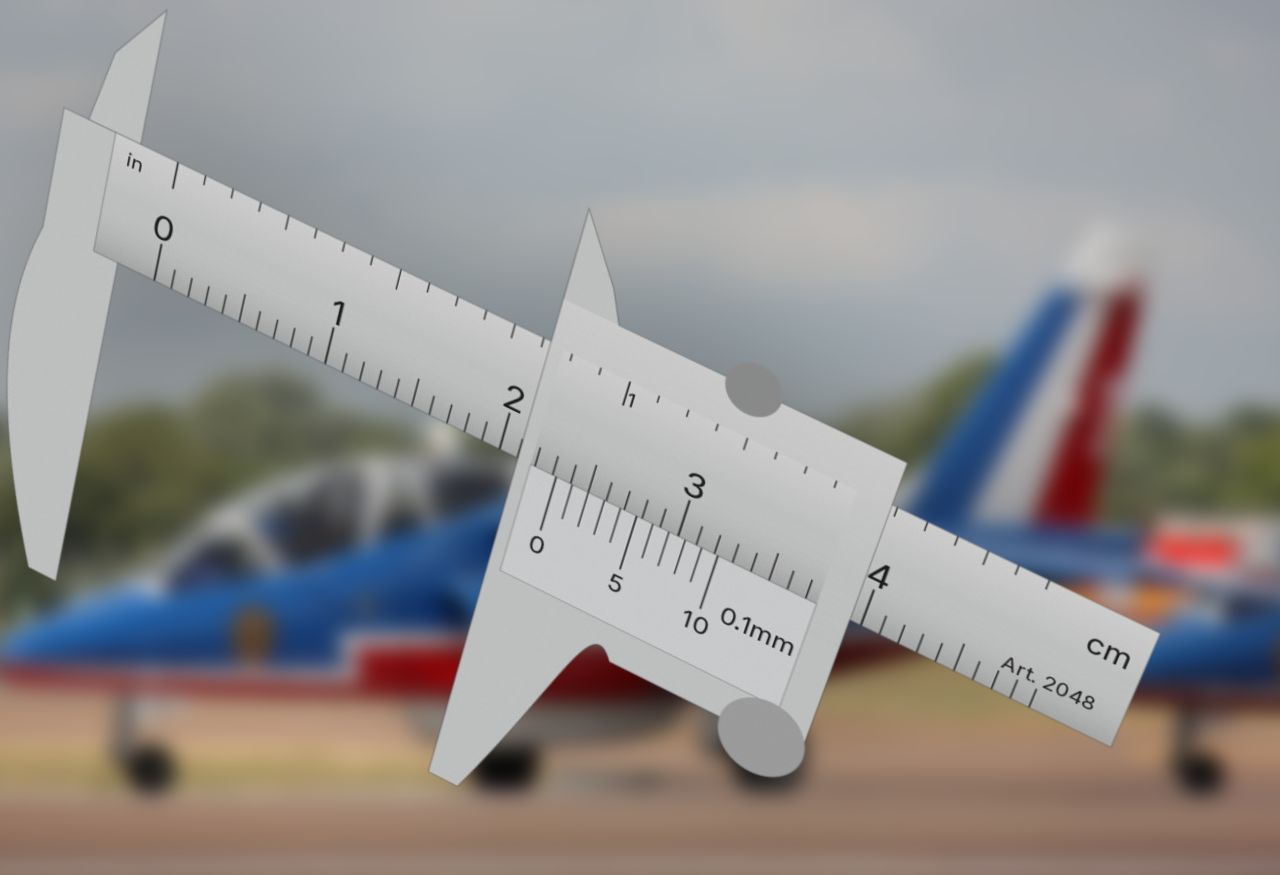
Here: 23.2 (mm)
